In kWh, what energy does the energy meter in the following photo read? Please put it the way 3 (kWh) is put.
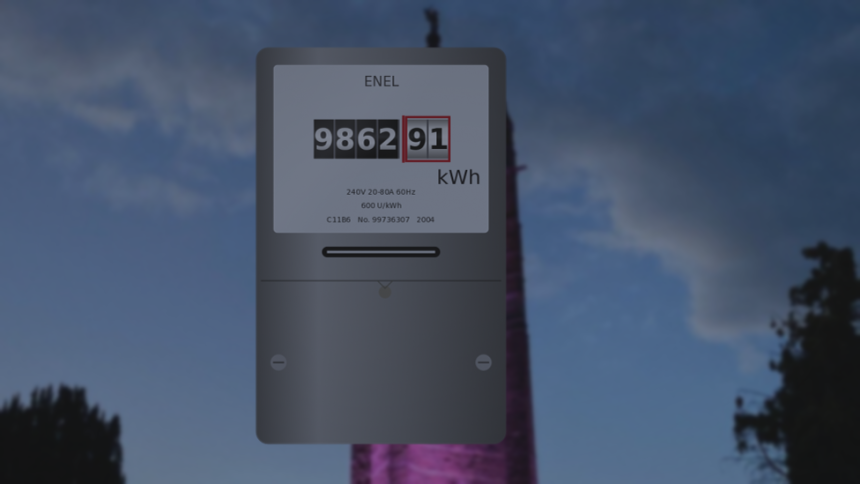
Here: 9862.91 (kWh)
